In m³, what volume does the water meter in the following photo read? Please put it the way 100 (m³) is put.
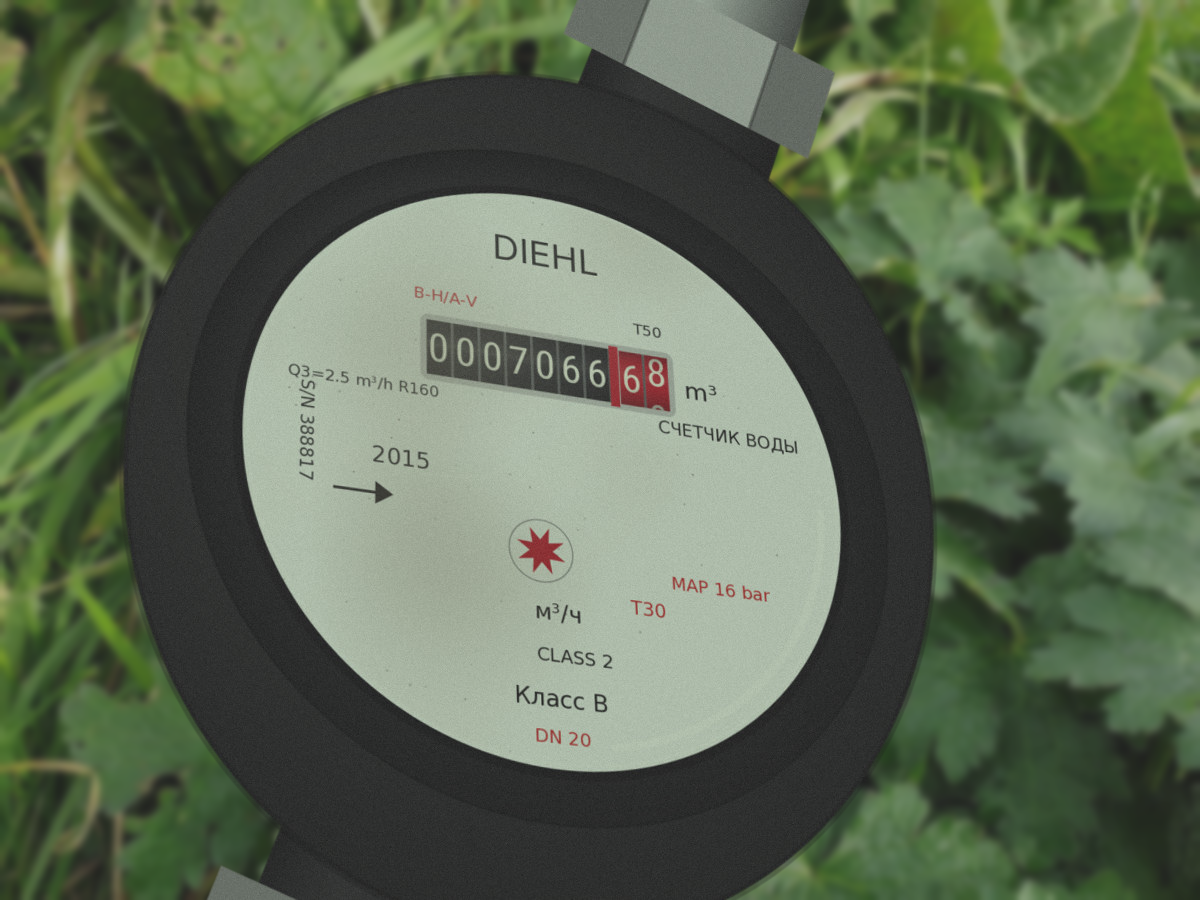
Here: 7066.68 (m³)
